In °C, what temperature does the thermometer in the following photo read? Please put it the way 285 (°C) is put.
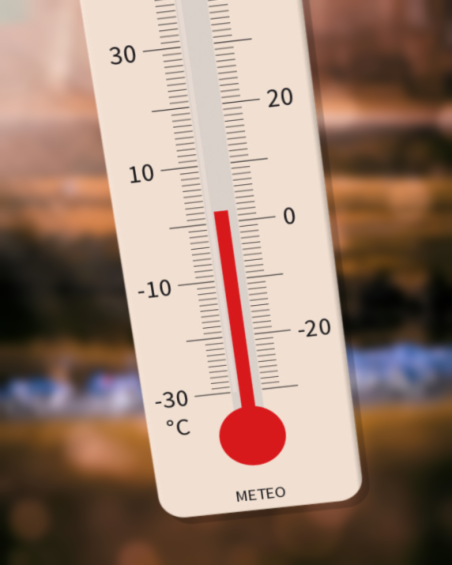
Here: 2 (°C)
